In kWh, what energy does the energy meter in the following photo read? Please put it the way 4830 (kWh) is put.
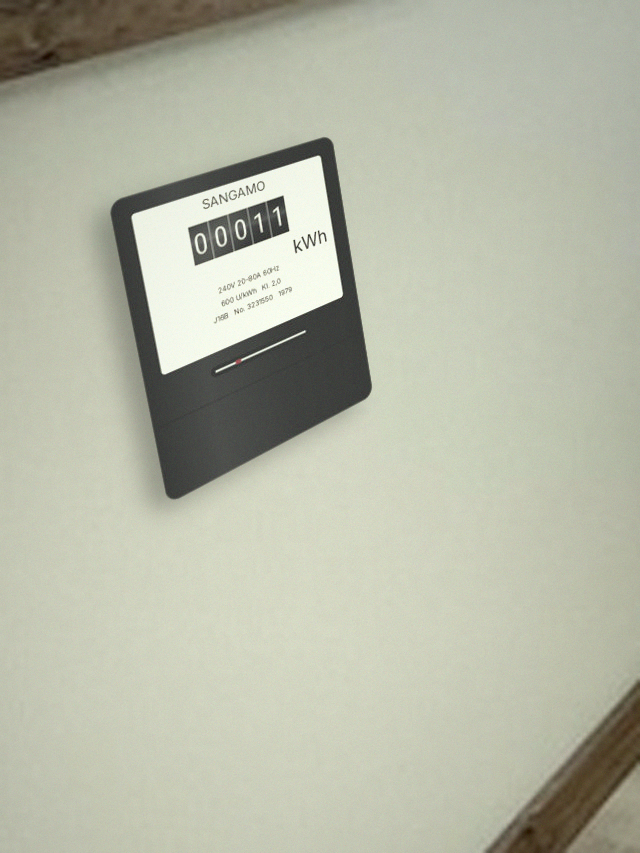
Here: 11 (kWh)
